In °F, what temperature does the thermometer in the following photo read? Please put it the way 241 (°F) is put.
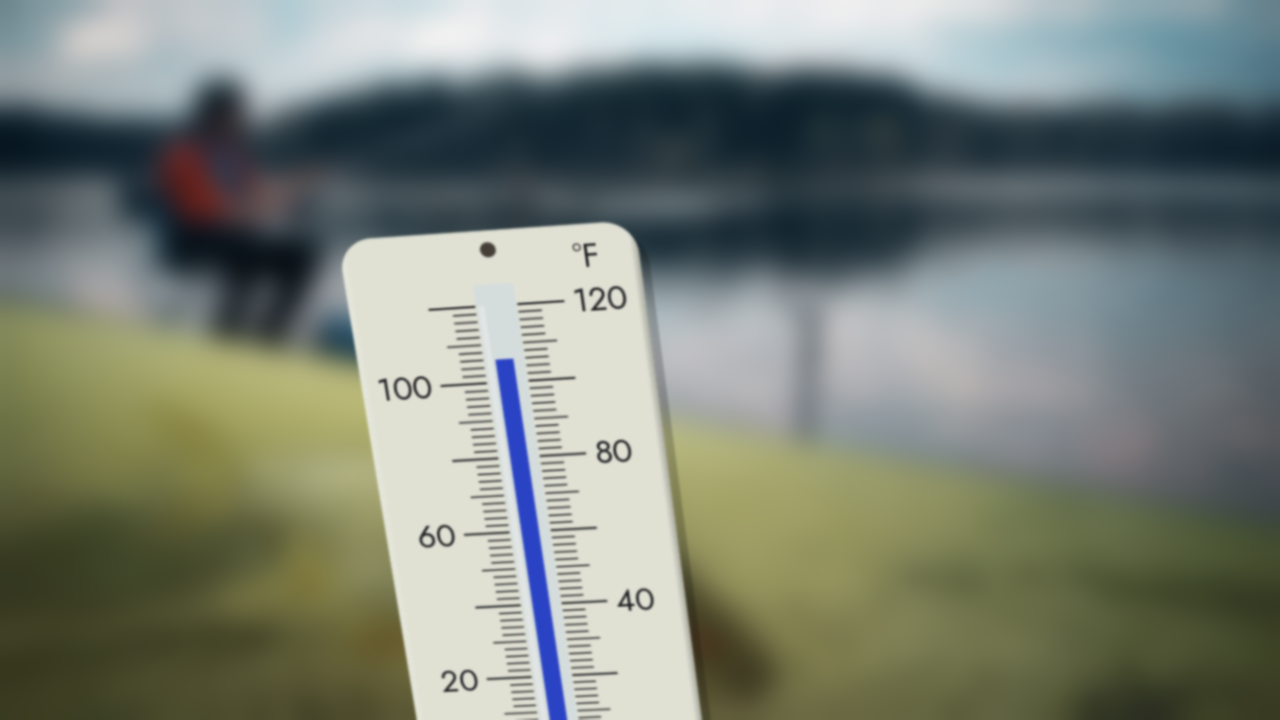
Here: 106 (°F)
